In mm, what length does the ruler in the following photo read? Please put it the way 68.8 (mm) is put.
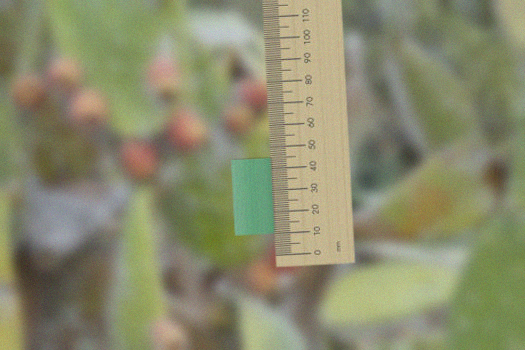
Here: 35 (mm)
